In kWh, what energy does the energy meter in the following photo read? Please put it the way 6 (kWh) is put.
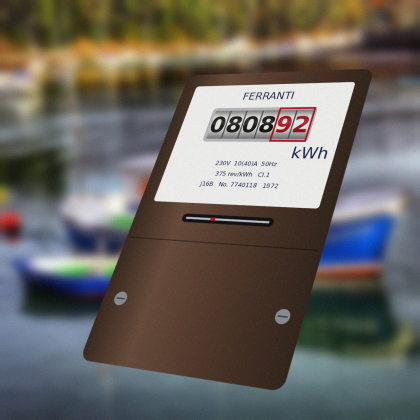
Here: 808.92 (kWh)
